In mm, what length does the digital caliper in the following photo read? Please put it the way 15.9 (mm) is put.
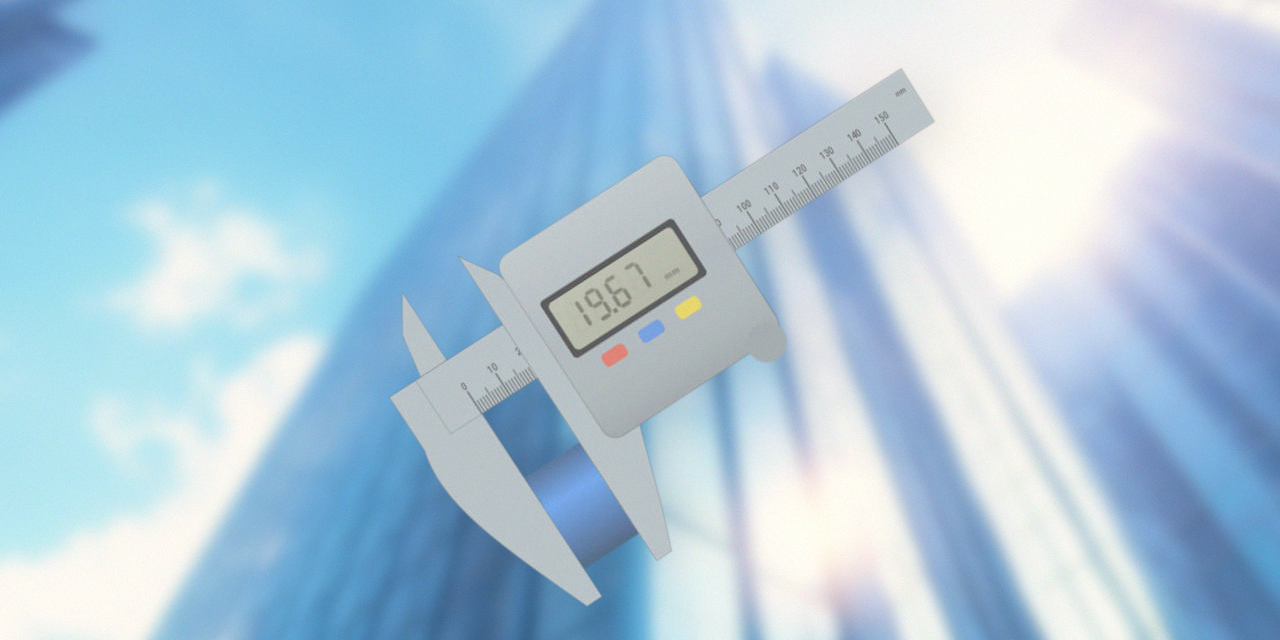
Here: 19.67 (mm)
